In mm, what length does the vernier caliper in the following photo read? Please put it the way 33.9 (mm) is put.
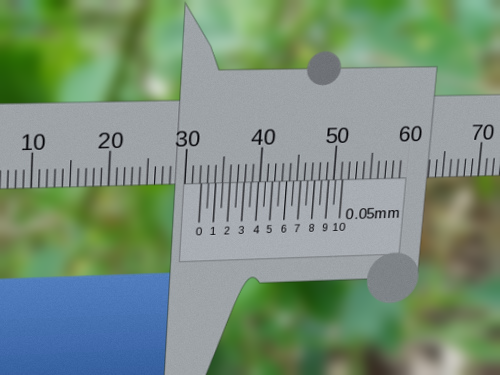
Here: 32.2 (mm)
